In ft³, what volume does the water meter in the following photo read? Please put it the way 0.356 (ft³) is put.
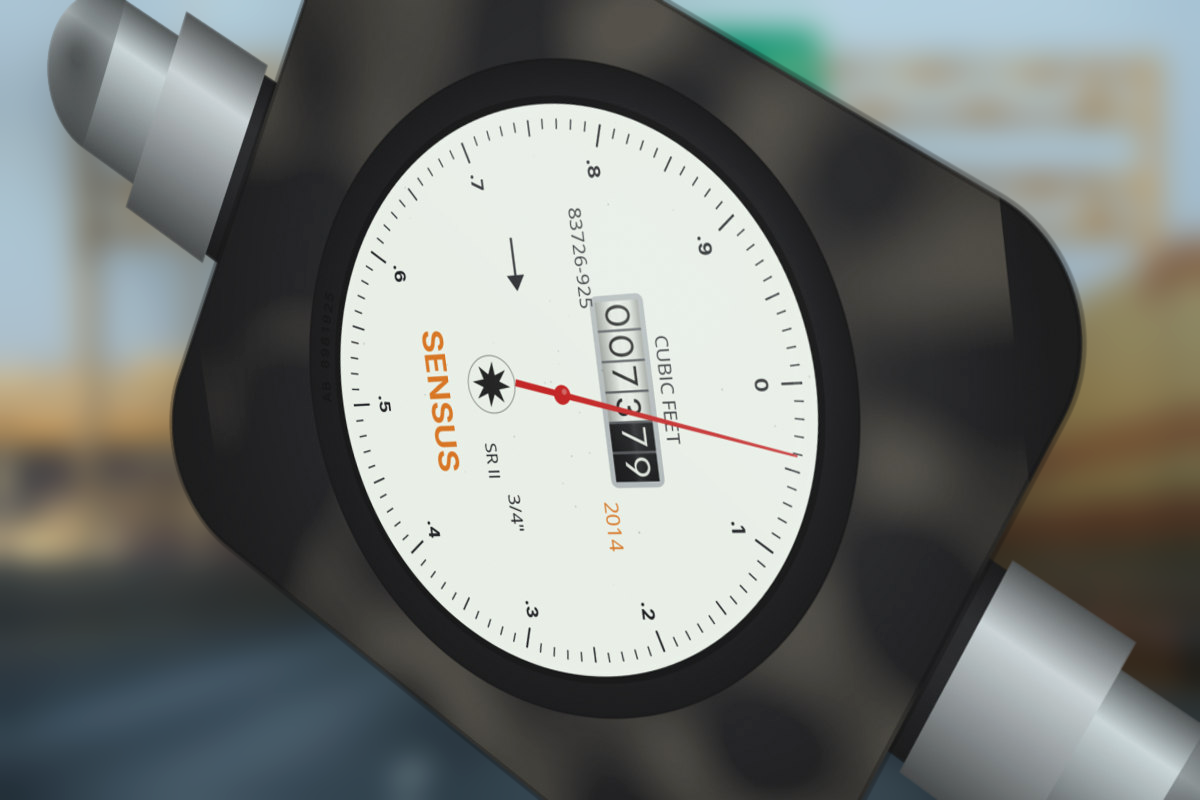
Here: 7379.04 (ft³)
